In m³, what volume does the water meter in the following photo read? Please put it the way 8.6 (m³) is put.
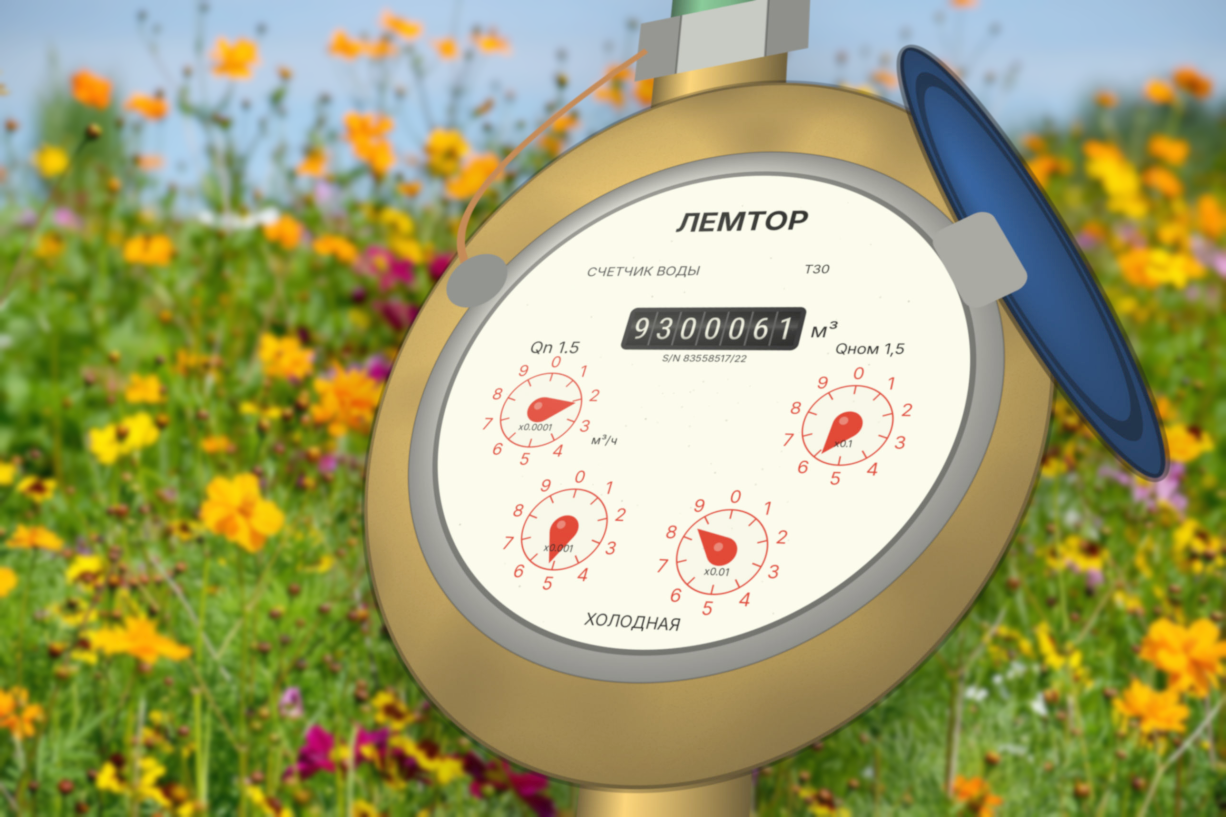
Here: 9300061.5852 (m³)
